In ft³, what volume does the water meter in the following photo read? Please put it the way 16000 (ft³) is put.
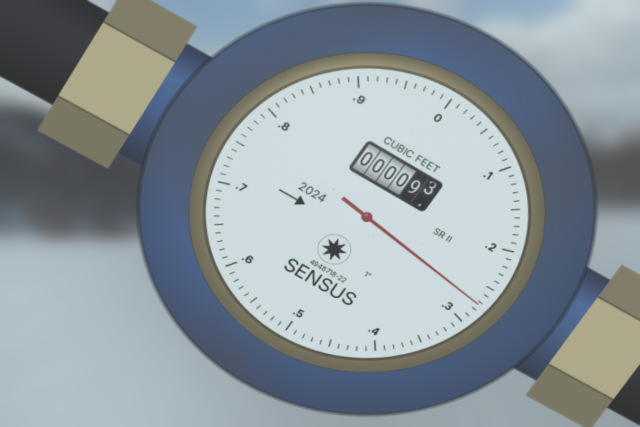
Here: 93.27 (ft³)
